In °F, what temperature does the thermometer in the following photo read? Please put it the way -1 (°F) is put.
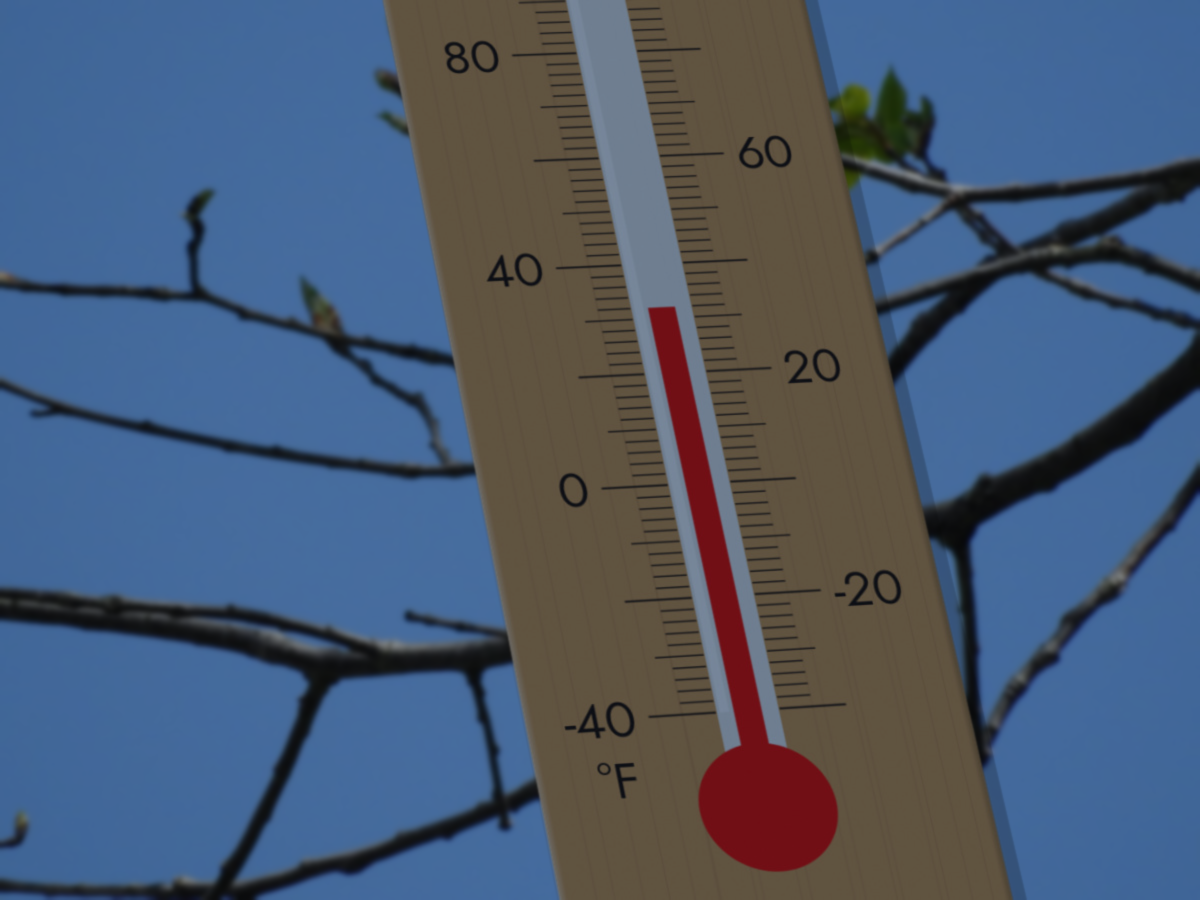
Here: 32 (°F)
